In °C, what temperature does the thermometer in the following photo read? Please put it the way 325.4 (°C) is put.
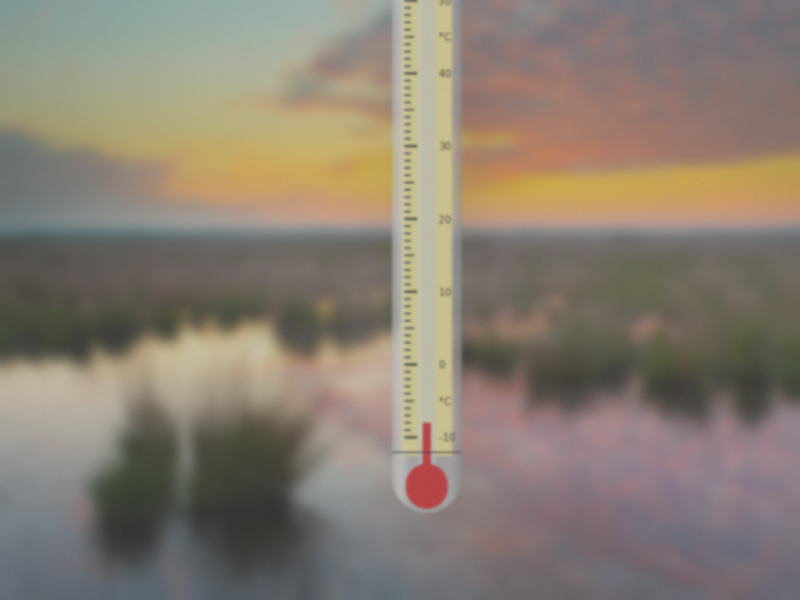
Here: -8 (°C)
